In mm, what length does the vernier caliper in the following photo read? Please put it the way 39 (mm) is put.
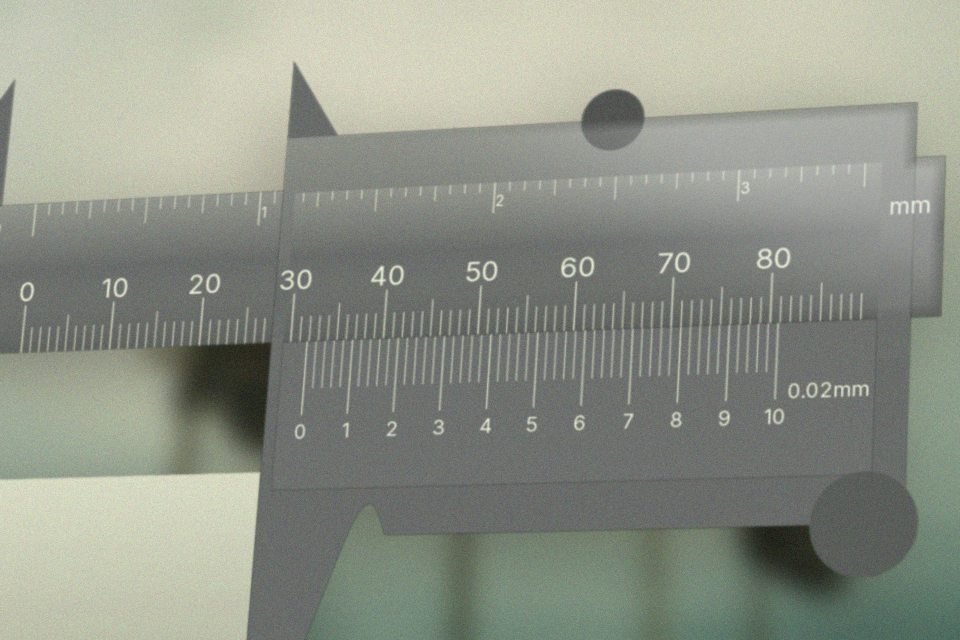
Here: 31.8 (mm)
